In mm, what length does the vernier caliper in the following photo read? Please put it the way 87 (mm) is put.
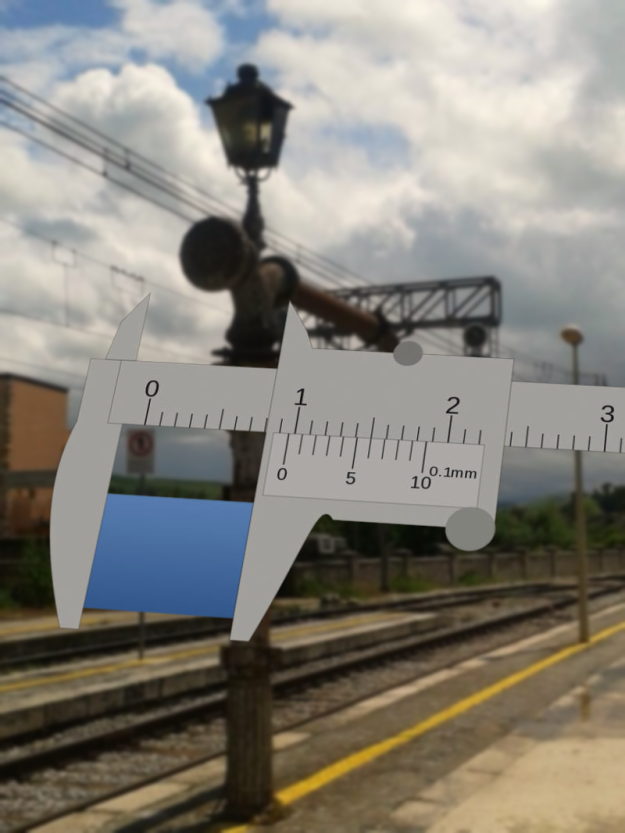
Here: 9.6 (mm)
